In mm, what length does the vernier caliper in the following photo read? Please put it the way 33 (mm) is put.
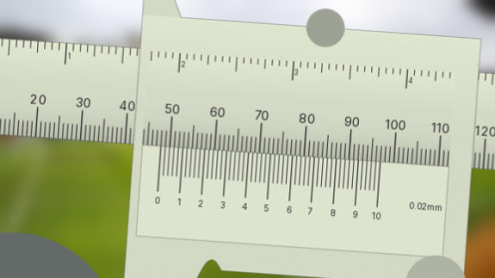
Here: 48.0 (mm)
